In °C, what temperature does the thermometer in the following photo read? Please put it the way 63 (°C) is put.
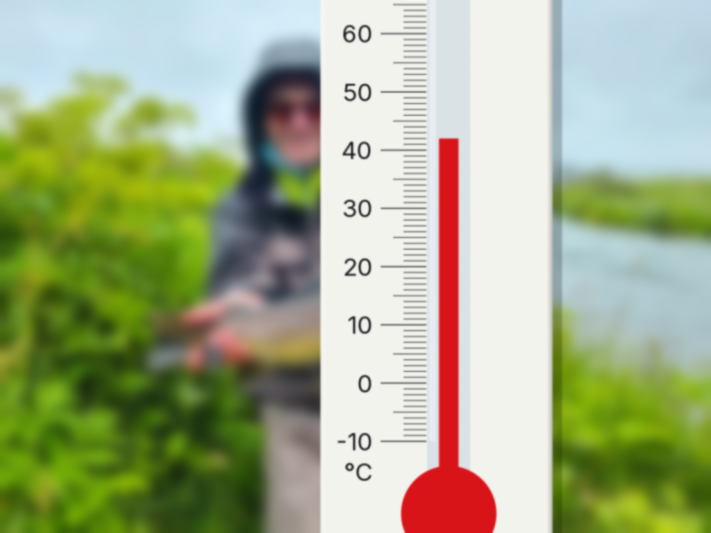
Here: 42 (°C)
